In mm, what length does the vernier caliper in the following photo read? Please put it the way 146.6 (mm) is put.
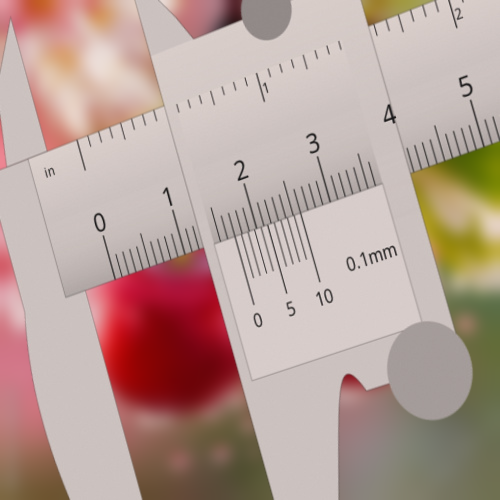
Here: 17.0 (mm)
